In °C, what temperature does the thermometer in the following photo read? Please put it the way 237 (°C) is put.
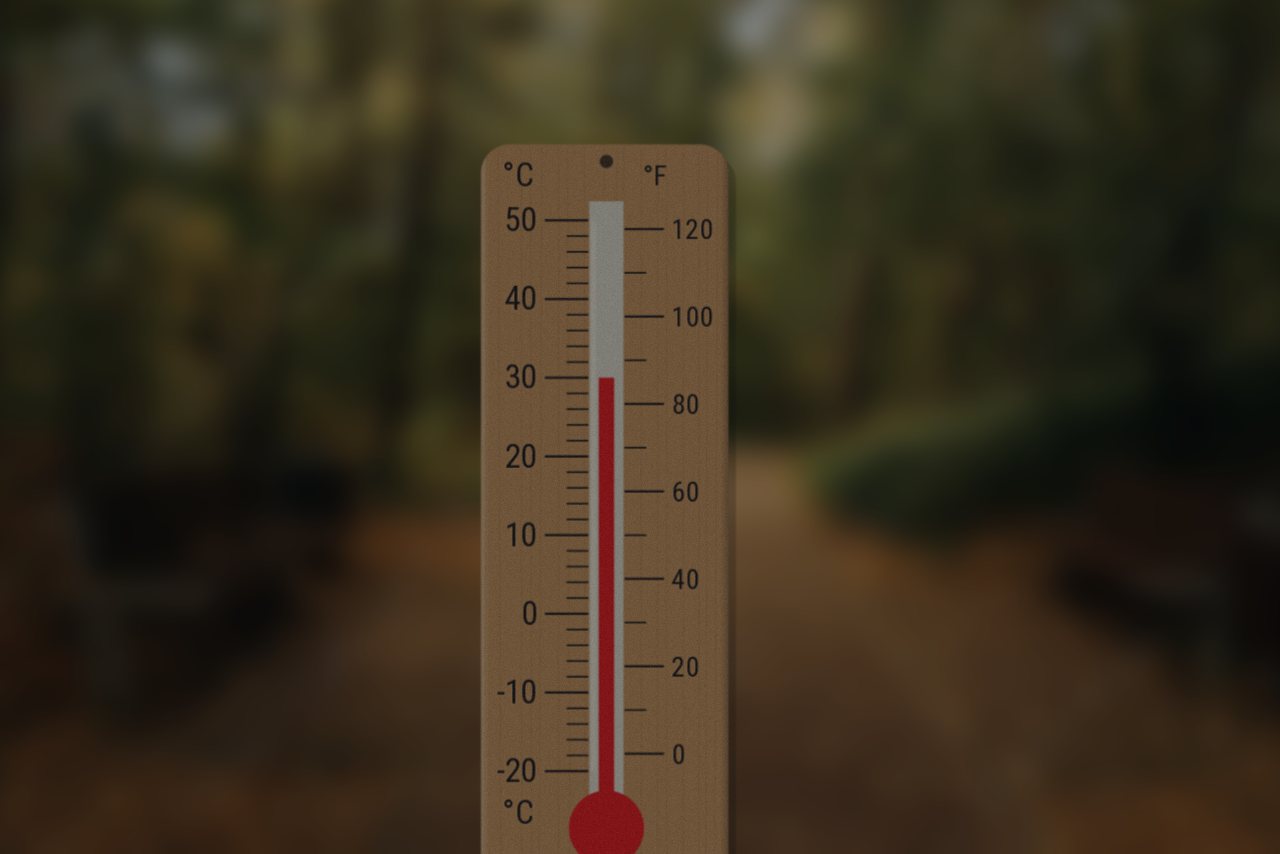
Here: 30 (°C)
